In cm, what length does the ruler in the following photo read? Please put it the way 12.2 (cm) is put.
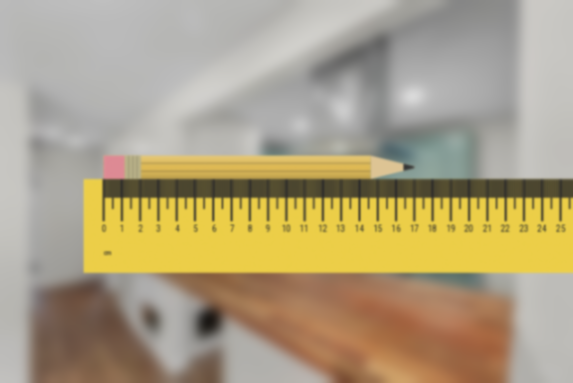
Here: 17 (cm)
